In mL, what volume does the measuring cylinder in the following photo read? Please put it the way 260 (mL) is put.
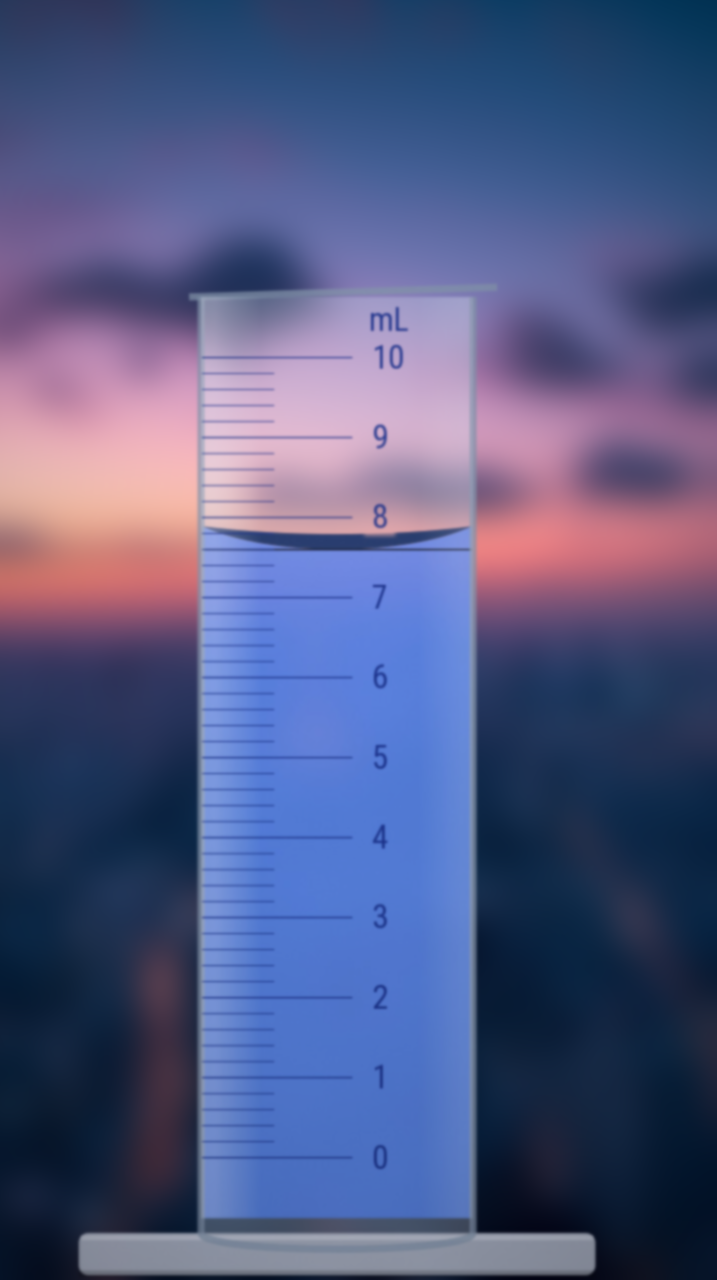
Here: 7.6 (mL)
